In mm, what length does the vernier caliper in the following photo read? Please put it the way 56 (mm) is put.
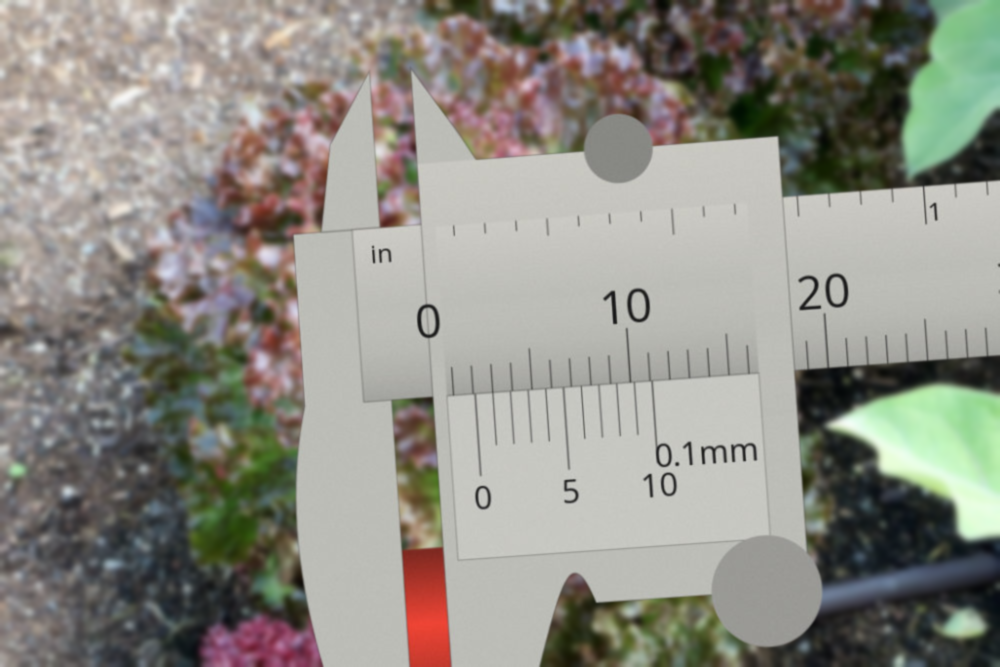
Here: 2.1 (mm)
